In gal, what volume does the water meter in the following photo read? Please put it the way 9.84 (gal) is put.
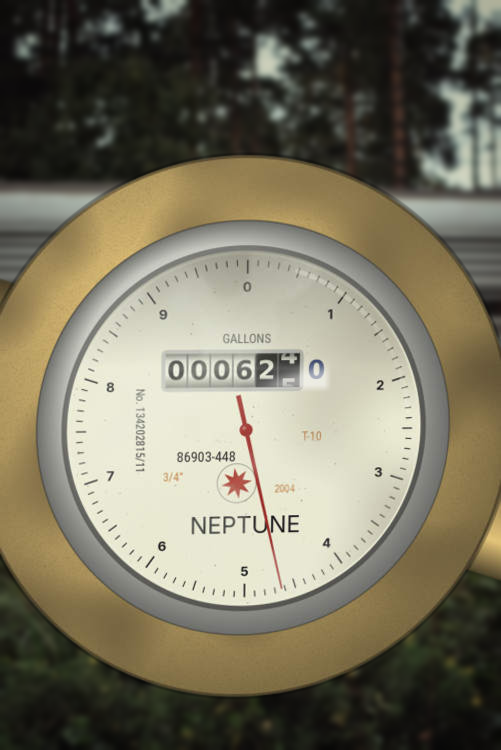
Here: 6244.6 (gal)
